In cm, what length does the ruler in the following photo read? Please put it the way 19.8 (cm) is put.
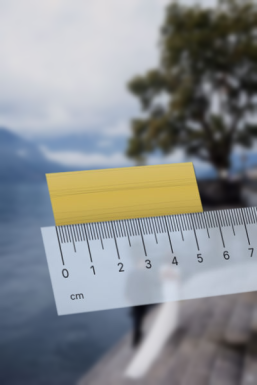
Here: 5.5 (cm)
